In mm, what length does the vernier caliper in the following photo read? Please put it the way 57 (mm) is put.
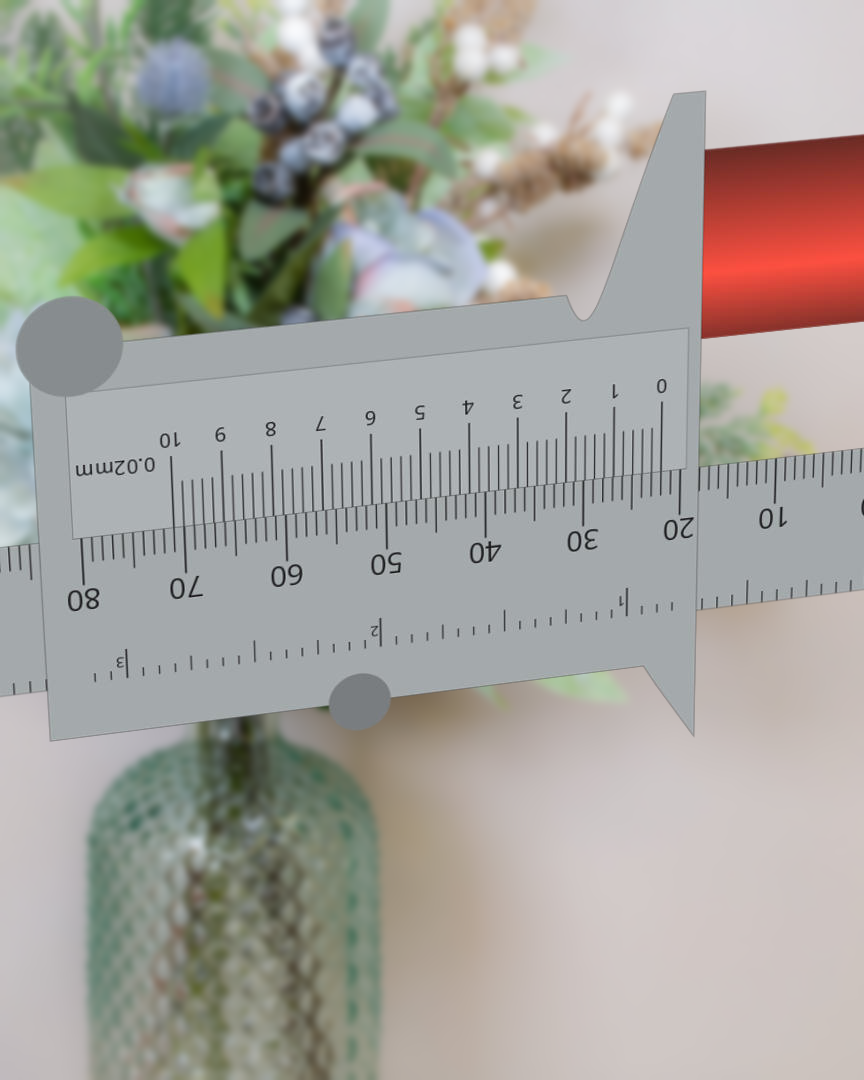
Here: 22.0 (mm)
